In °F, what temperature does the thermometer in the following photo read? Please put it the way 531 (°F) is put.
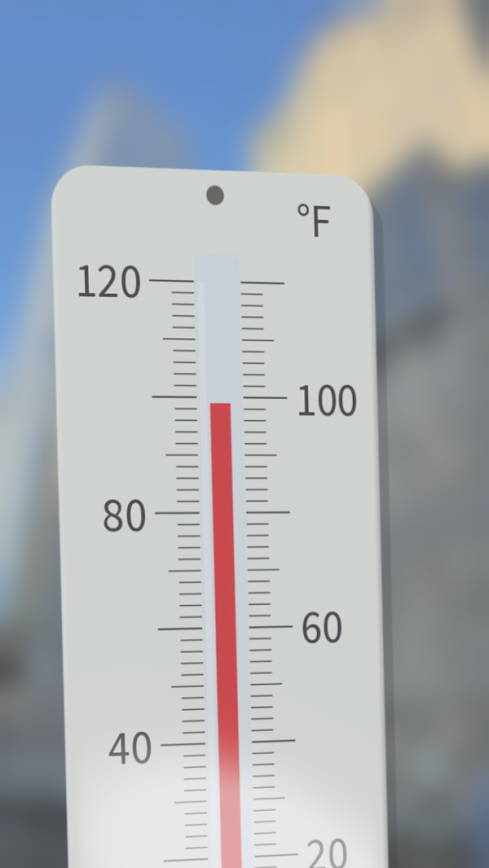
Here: 99 (°F)
